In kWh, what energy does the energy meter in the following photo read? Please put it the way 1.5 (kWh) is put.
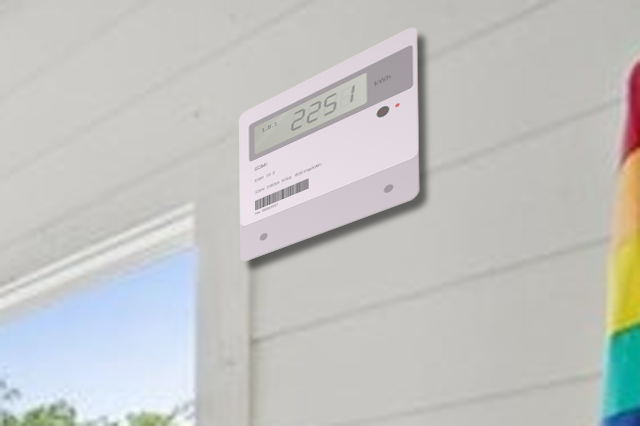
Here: 2251 (kWh)
